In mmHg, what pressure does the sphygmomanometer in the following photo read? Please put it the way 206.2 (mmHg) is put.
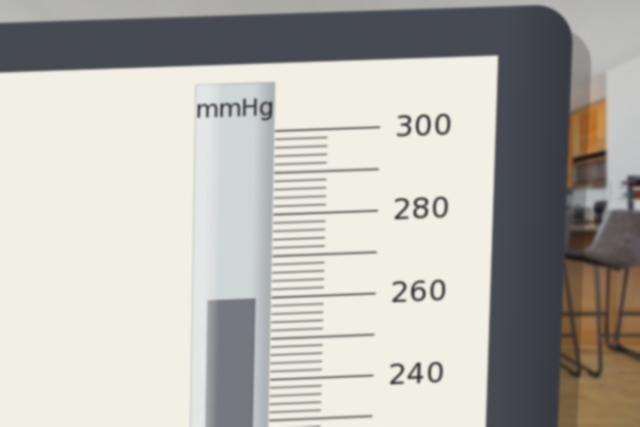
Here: 260 (mmHg)
